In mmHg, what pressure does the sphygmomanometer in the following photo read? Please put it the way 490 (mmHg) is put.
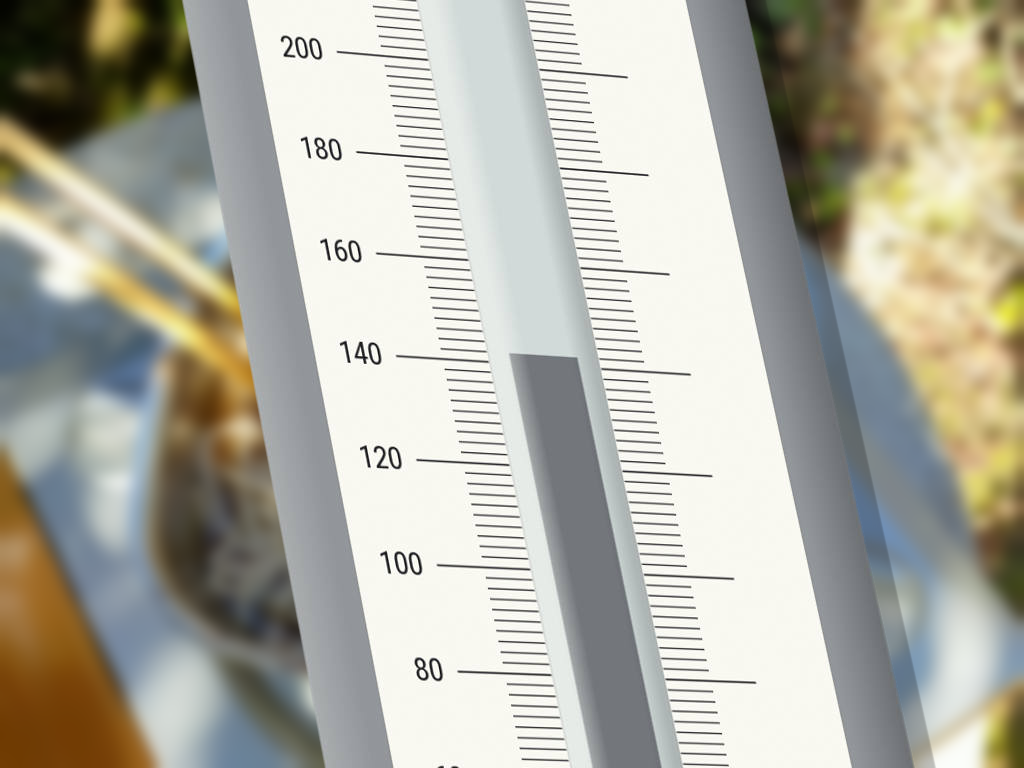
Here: 142 (mmHg)
